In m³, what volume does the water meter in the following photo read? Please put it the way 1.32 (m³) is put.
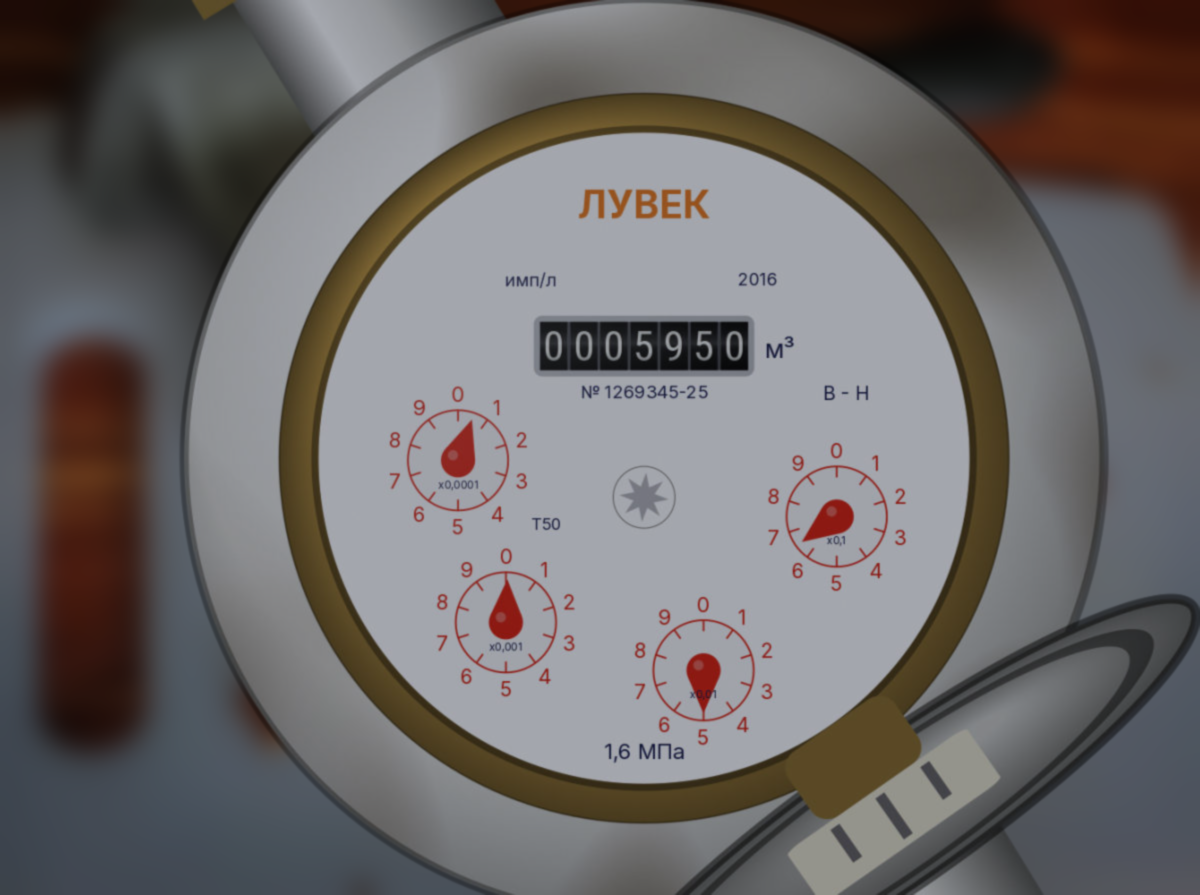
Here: 5950.6500 (m³)
